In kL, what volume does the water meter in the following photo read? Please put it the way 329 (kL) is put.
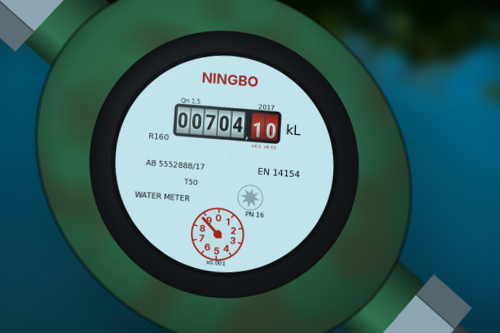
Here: 704.098 (kL)
